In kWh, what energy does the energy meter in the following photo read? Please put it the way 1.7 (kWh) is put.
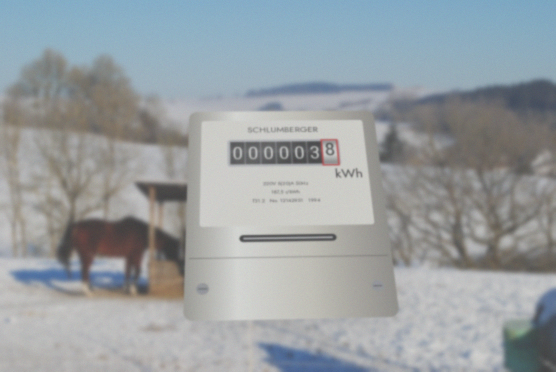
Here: 3.8 (kWh)
